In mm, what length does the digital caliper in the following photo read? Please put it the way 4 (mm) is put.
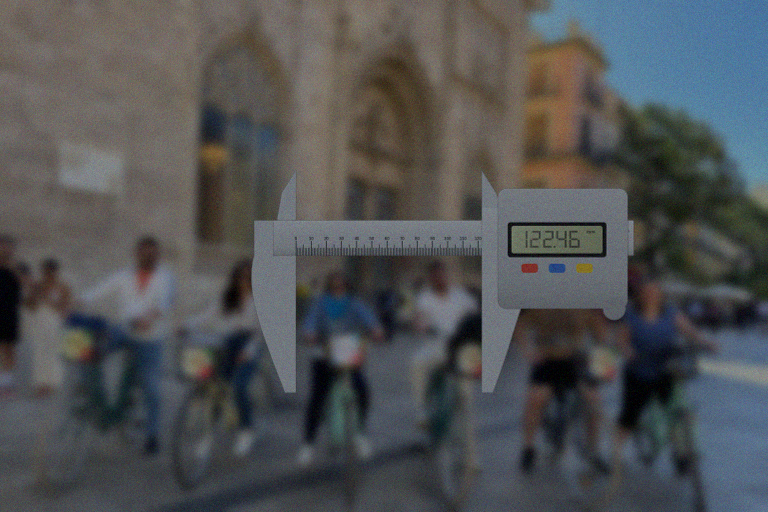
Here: 122.46 (mm)
